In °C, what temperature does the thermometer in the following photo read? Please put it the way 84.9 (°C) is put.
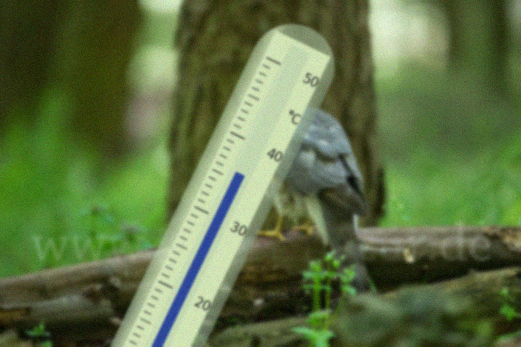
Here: 36 (°C)
